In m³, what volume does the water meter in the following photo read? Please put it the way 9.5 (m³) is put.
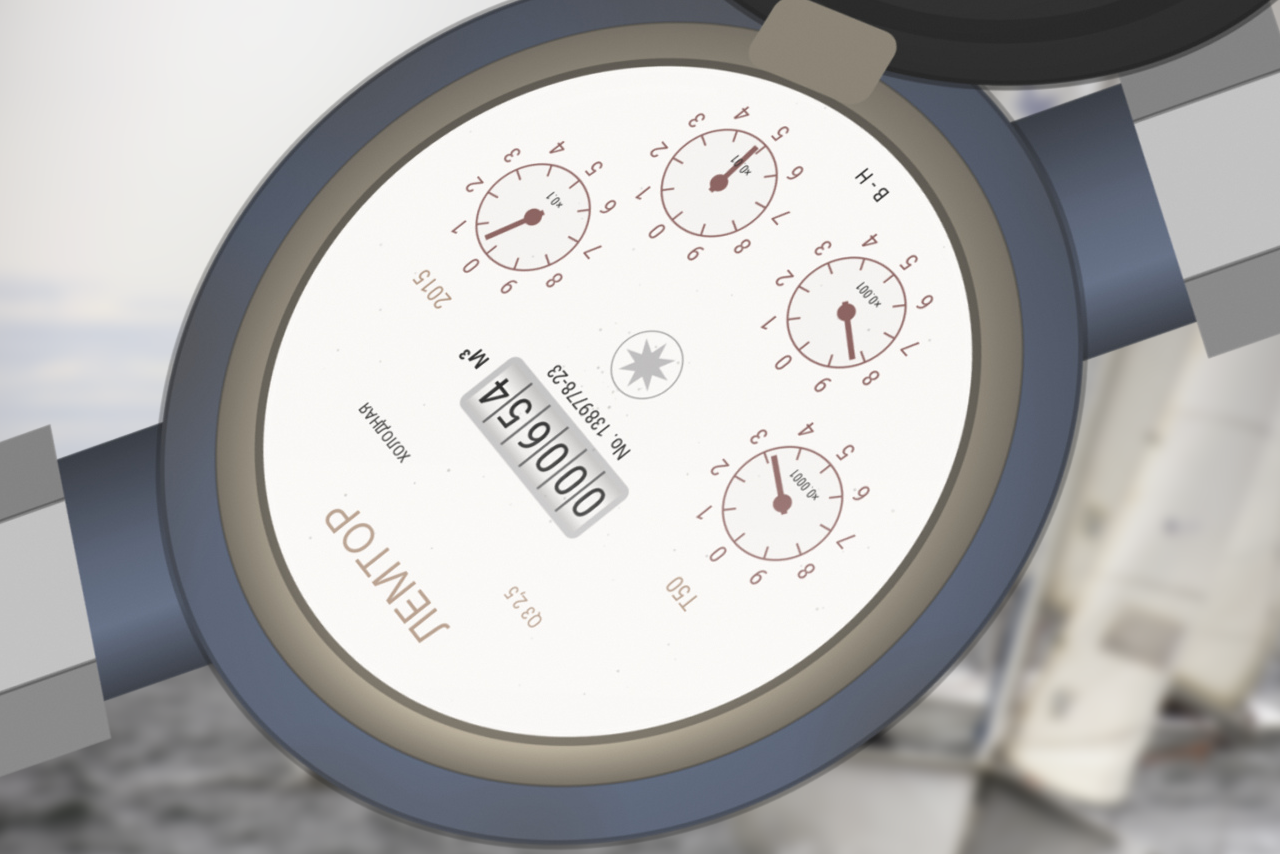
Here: 654.0483 (m³)
